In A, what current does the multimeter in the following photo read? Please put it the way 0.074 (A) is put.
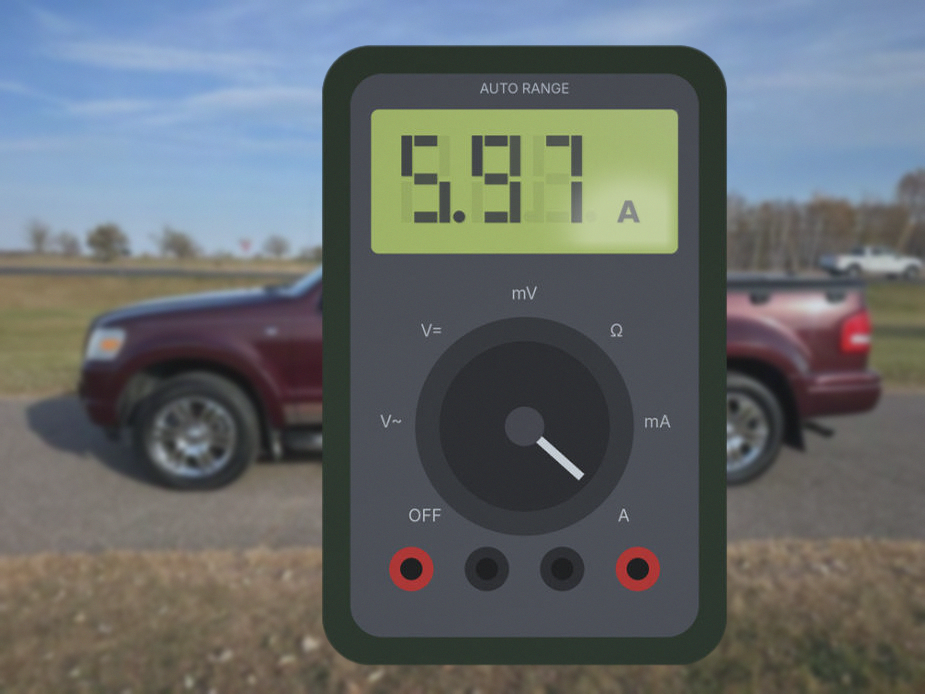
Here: 5.97 (A)
